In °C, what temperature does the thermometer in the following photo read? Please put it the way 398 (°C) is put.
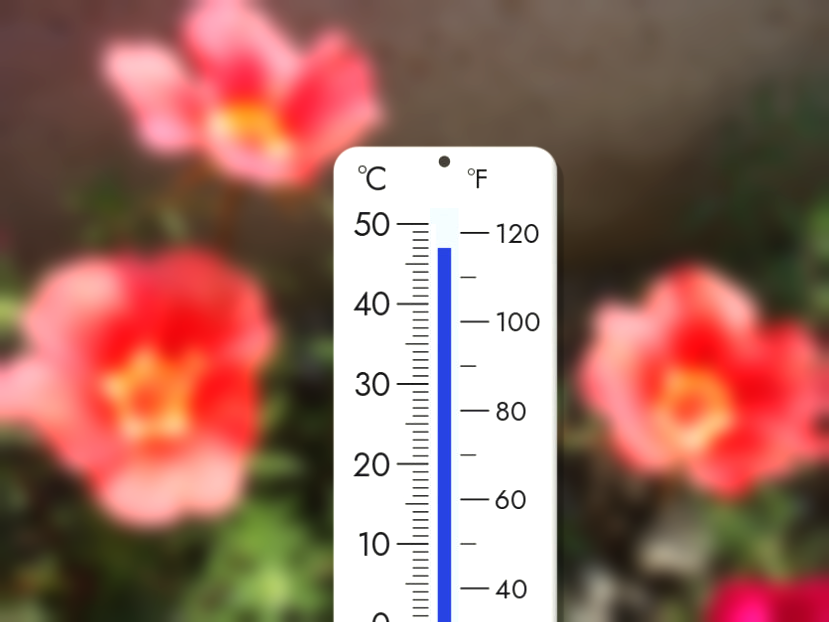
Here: 47 (°C)
